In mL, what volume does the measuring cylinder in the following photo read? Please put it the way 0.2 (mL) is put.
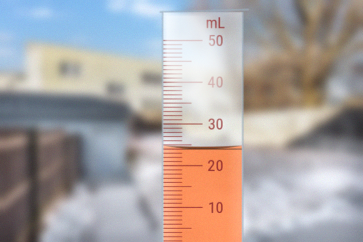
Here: 24 (mL)
